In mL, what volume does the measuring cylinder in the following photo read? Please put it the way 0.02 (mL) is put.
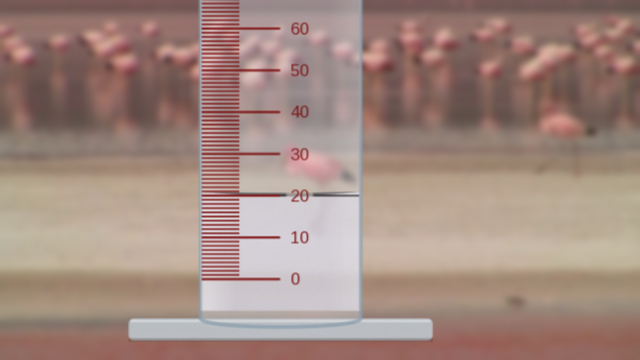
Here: 20 (mL)
